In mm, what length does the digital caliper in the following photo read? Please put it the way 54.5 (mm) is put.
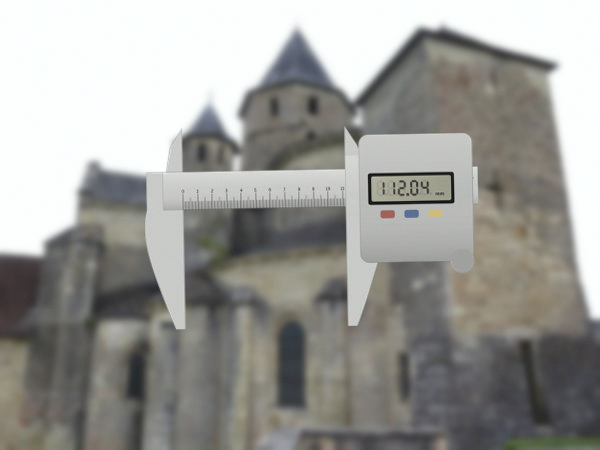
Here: 112.04 (mm)
